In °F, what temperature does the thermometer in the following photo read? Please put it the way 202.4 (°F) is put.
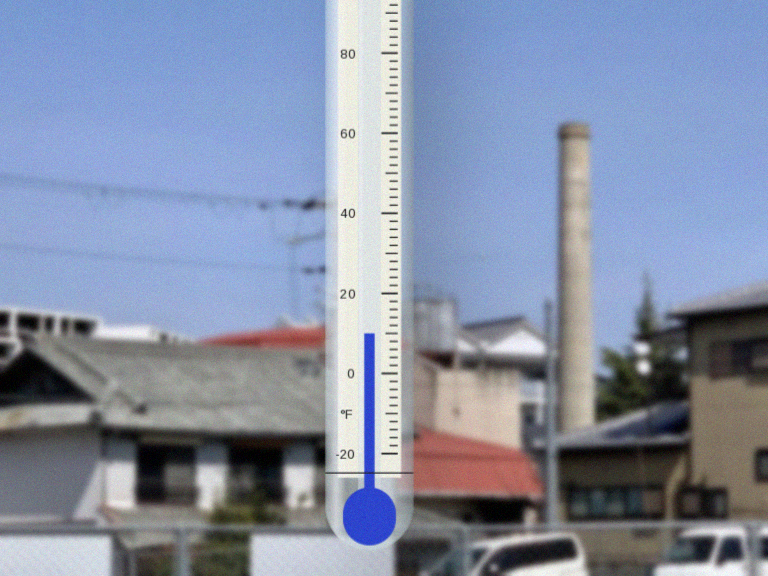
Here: 10 (°F)
